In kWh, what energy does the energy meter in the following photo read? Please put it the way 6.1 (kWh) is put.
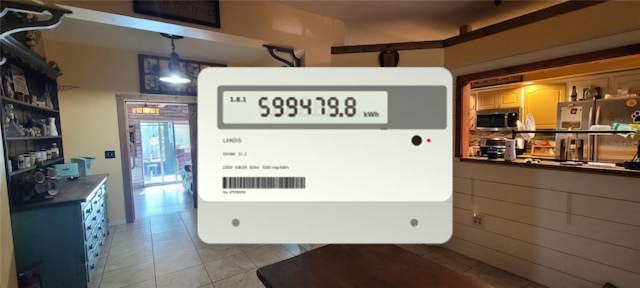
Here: 599479.8 (kWh)
